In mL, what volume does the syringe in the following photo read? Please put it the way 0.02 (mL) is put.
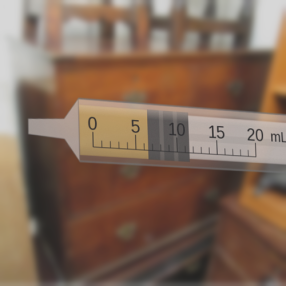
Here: 6.5 (mL)
